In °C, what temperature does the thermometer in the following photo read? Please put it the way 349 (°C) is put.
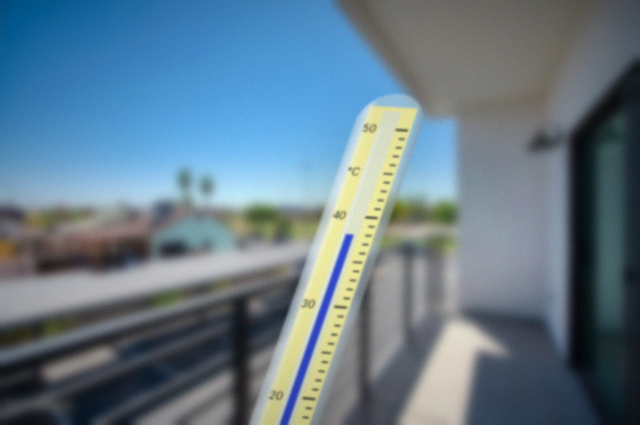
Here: 38 (°C)
